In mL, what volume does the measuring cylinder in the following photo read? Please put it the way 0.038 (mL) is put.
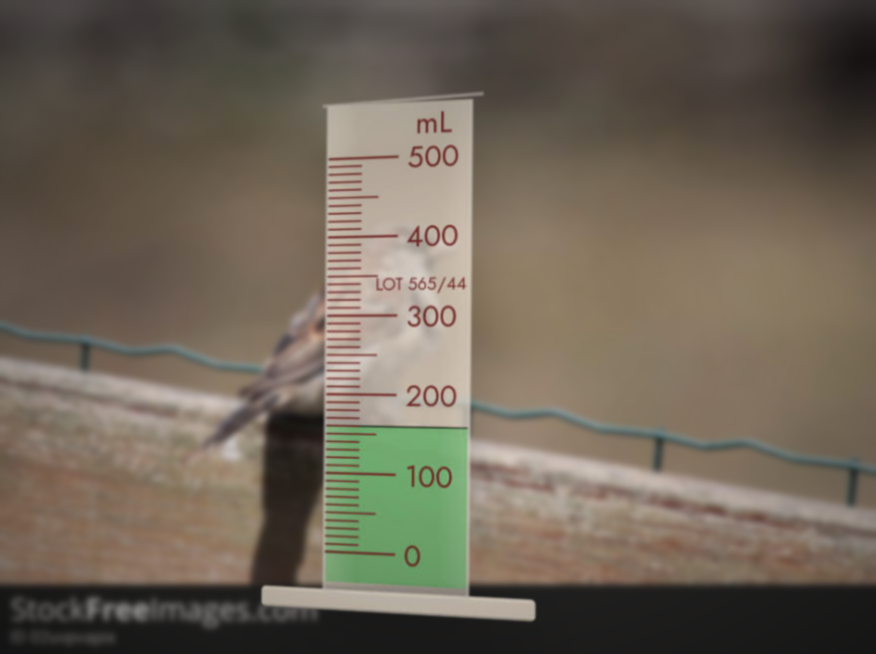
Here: 160 (mL)
